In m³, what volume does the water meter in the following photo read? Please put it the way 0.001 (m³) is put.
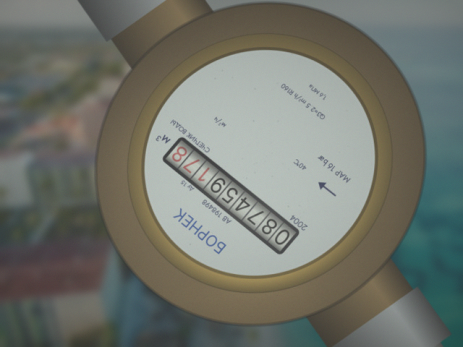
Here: 87459.178 (m³)
